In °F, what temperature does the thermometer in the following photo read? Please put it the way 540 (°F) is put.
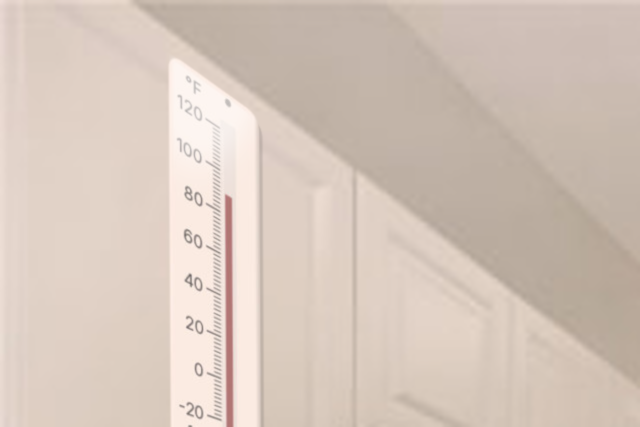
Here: 90 (°F)
